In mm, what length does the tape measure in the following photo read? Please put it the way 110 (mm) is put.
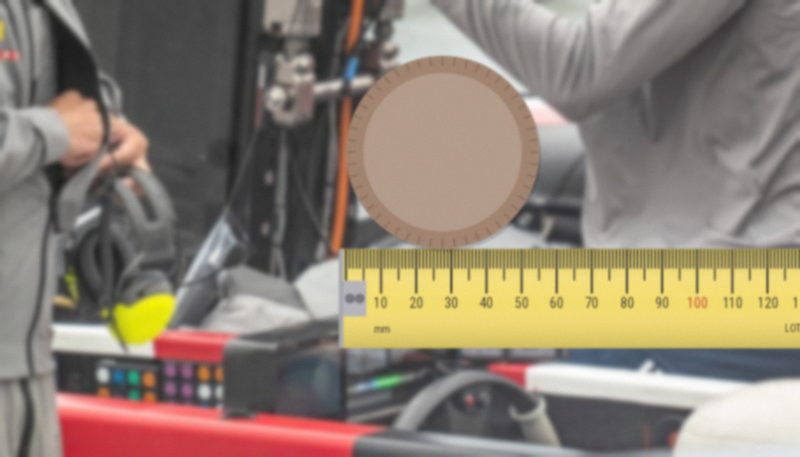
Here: 55 (mm)
